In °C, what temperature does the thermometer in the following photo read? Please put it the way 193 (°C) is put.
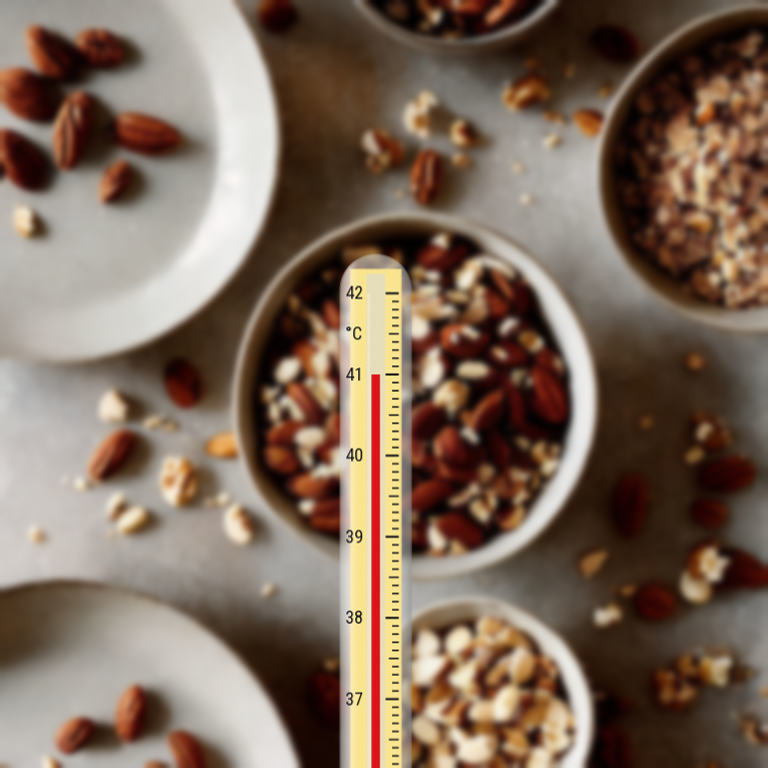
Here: 41 (°C)
